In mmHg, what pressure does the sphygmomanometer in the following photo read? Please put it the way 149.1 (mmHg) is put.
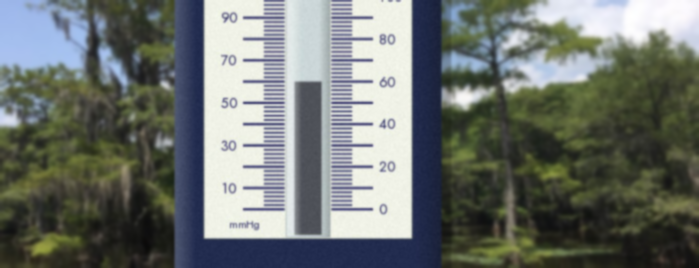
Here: 60 (mmHg)
